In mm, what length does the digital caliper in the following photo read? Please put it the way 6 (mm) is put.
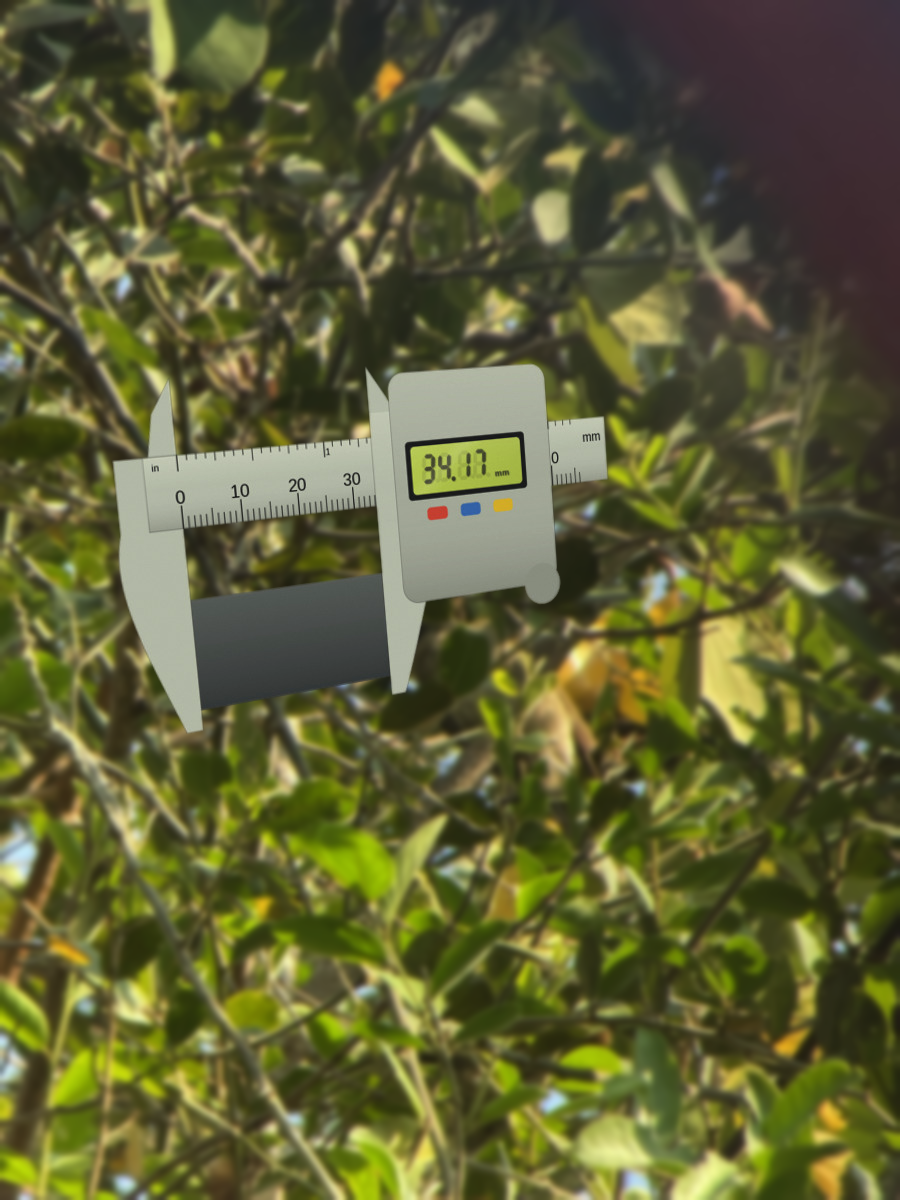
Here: 34.17 (mm)
